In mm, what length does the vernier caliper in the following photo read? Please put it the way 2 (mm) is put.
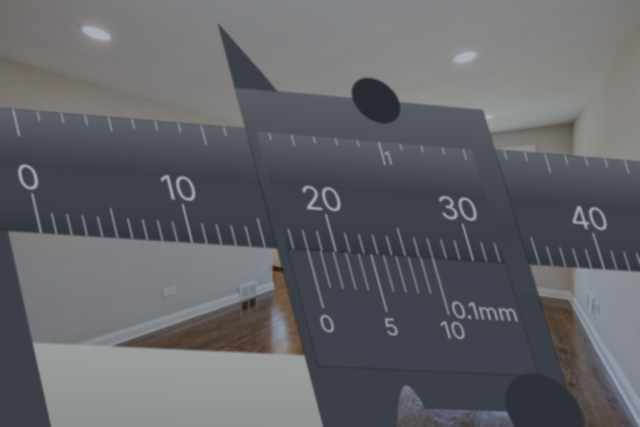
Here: 18.0 (mm)
